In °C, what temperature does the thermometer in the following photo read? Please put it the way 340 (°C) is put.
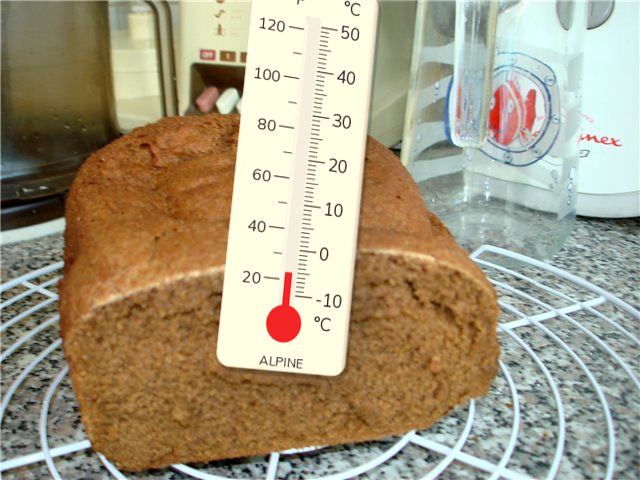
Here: -5 (°C)
